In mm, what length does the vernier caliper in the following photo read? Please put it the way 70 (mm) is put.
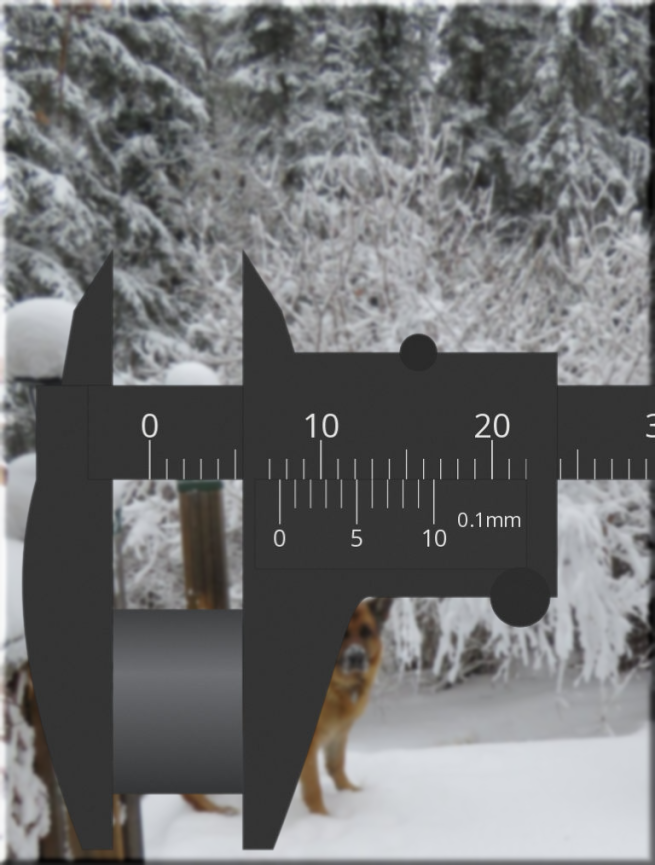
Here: 7.6 (mm)
